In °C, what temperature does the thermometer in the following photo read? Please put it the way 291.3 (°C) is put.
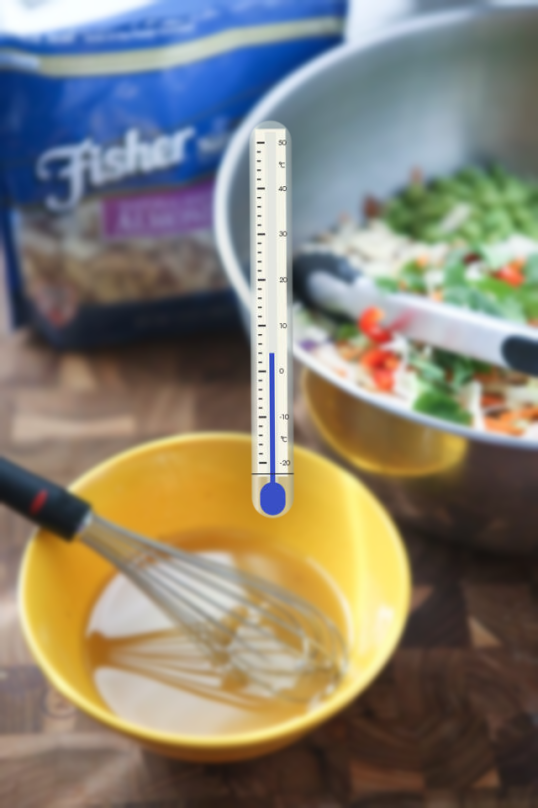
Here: 4 (°C)
